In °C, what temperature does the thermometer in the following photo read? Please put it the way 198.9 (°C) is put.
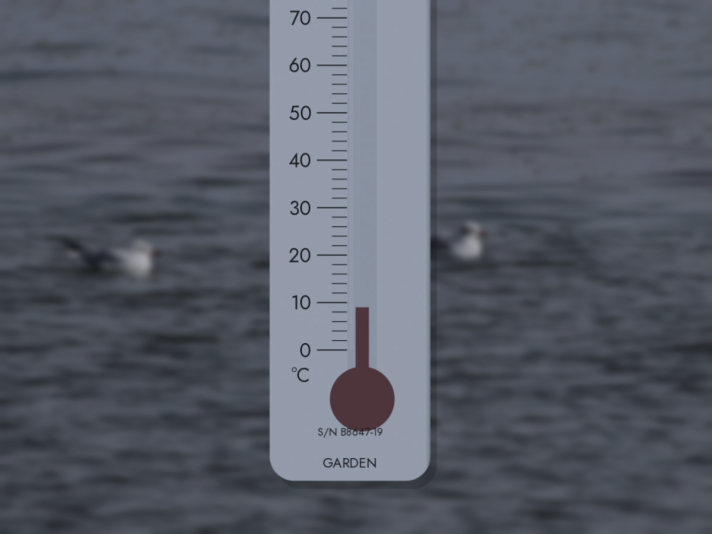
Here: 9 (°C)
